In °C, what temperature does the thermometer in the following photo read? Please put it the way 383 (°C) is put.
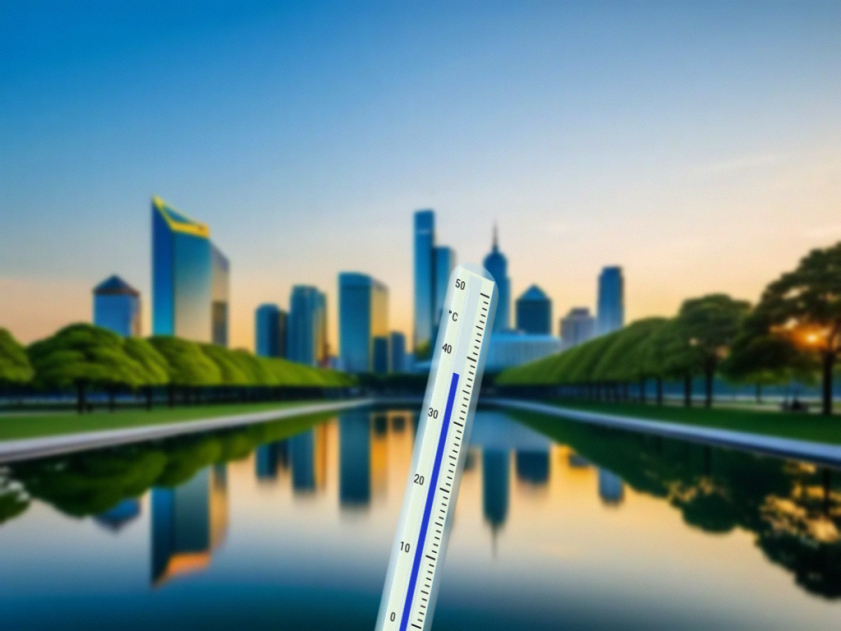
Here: 37 (°C)
